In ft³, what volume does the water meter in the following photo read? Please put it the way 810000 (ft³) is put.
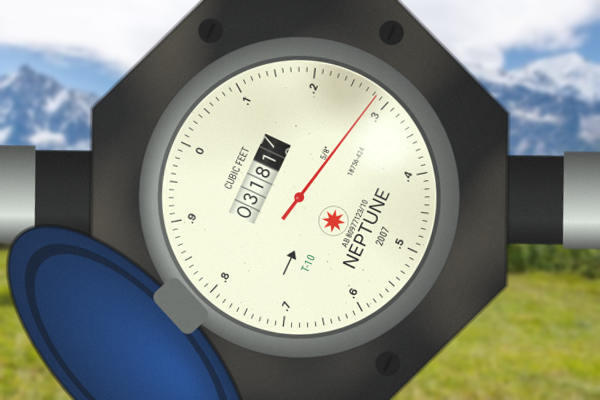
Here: 31817.28 (ft³)
